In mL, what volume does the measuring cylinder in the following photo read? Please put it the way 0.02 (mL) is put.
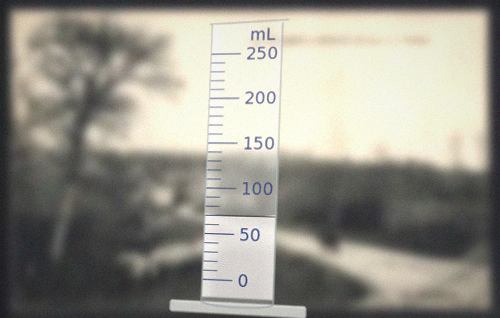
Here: 70 (mL)
